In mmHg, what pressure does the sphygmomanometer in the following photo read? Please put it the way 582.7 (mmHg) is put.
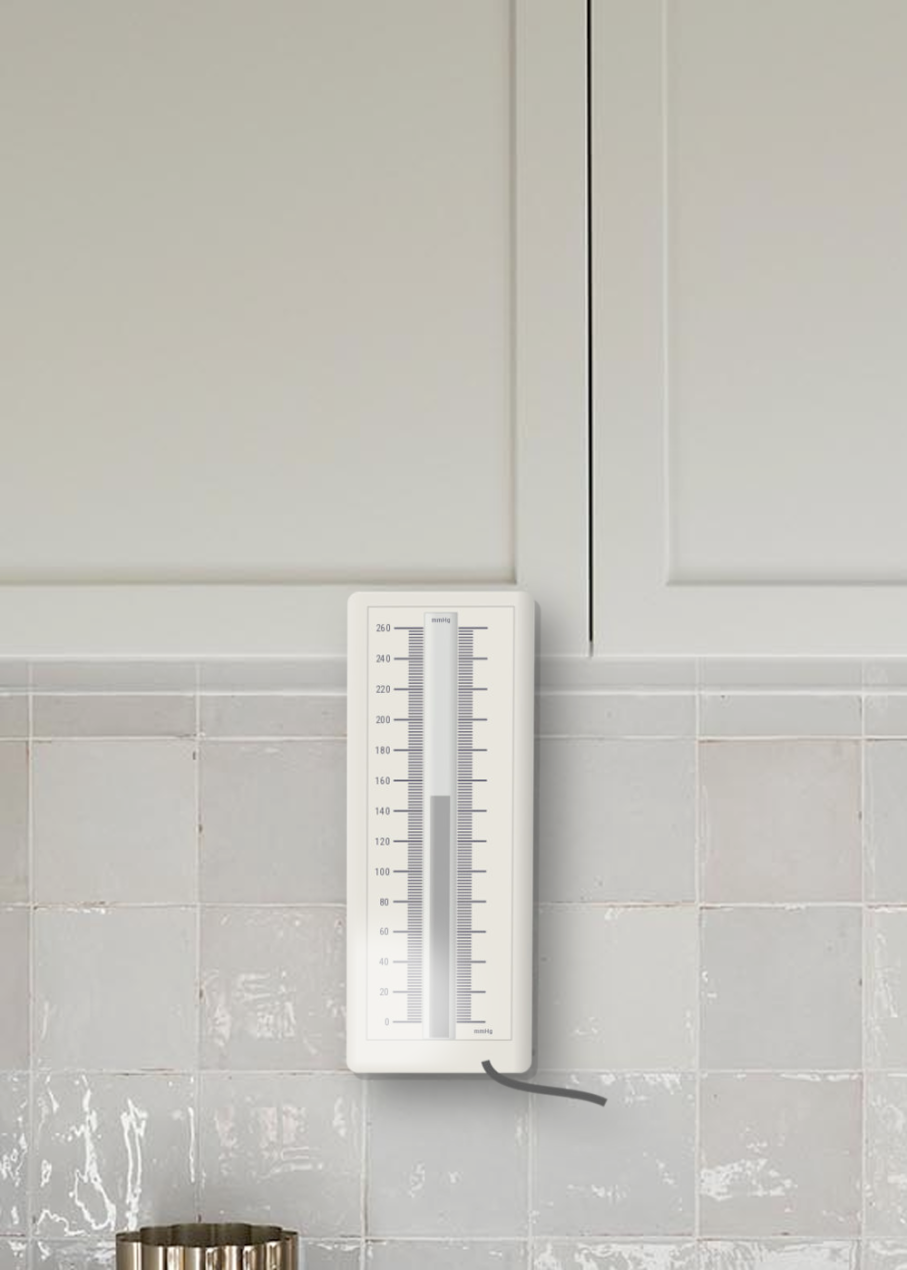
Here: 150 (mmHg)
